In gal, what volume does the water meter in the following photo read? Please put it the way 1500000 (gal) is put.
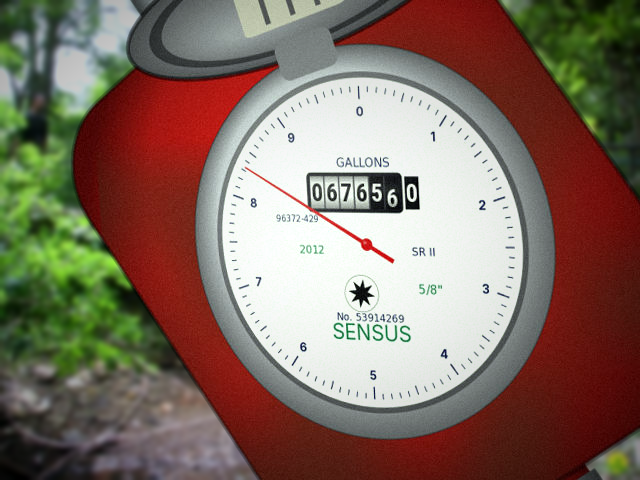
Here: 676558.3 (gal)
